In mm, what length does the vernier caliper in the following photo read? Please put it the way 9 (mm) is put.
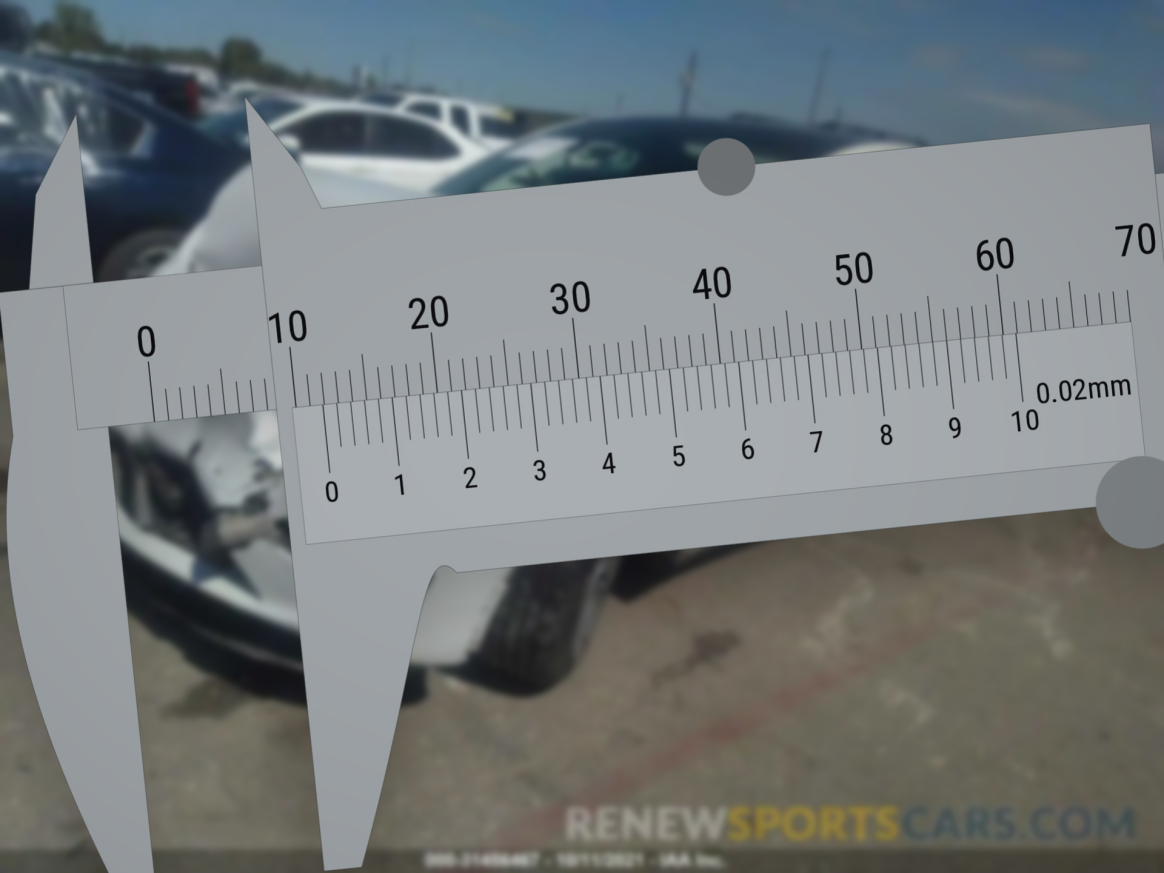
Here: 11.9 (mm)
